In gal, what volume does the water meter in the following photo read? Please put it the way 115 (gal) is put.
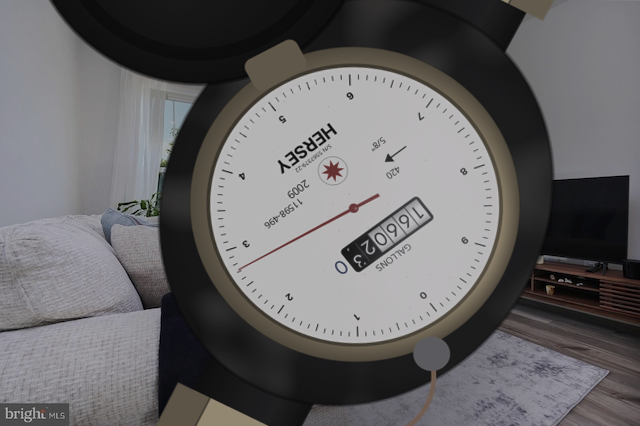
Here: 1660232.7 (gal)
